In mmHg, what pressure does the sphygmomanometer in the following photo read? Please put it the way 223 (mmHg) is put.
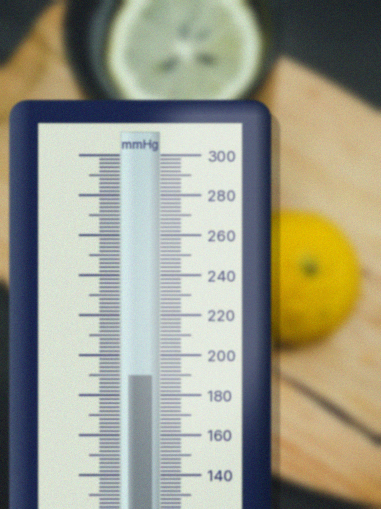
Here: 190 (mmHg)
